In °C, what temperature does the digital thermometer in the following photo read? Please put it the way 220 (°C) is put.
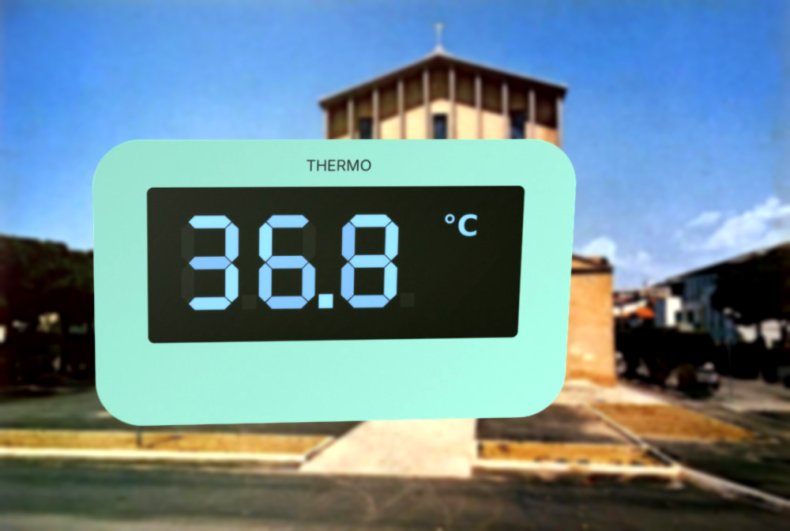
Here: 36.8 (°C)
